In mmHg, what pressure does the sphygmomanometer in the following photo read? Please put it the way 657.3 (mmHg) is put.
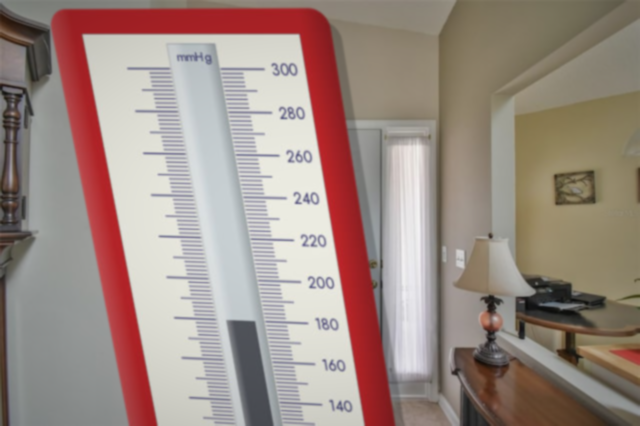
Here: 180 (mmHg)
